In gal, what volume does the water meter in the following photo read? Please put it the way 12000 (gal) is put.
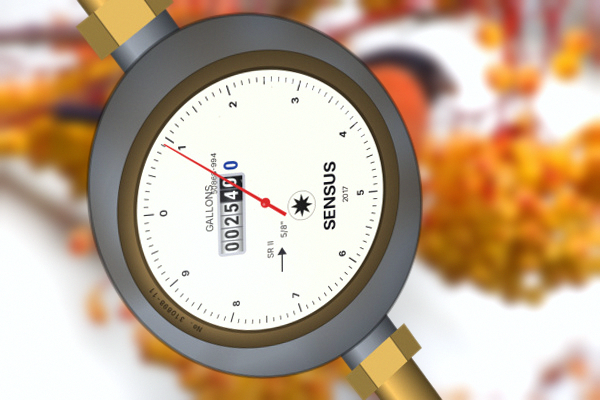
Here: 25400.9 (gal)
